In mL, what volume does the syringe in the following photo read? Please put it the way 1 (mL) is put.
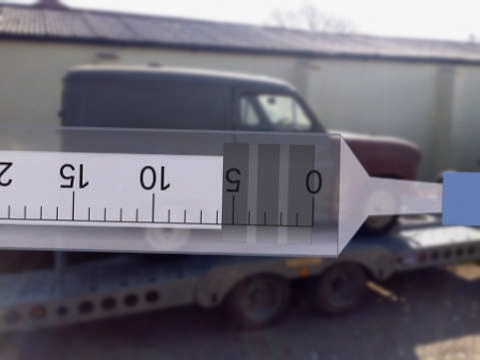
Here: 0 (mL)
